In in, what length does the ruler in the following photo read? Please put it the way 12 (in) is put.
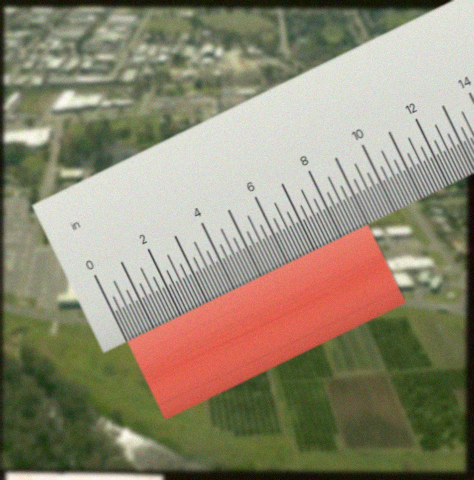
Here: 9 (in)
